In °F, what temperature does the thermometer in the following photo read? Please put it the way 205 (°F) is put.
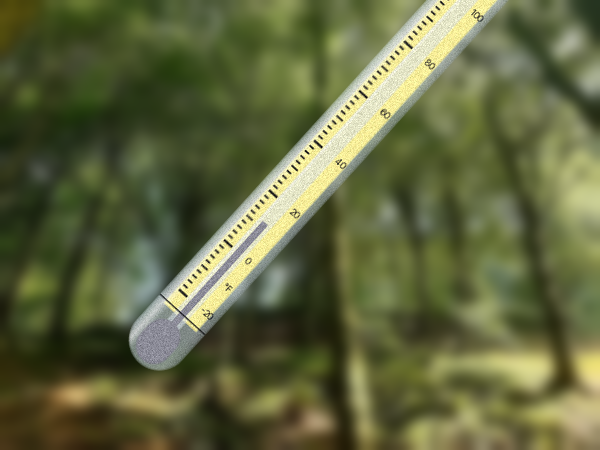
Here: 12 (°F)
